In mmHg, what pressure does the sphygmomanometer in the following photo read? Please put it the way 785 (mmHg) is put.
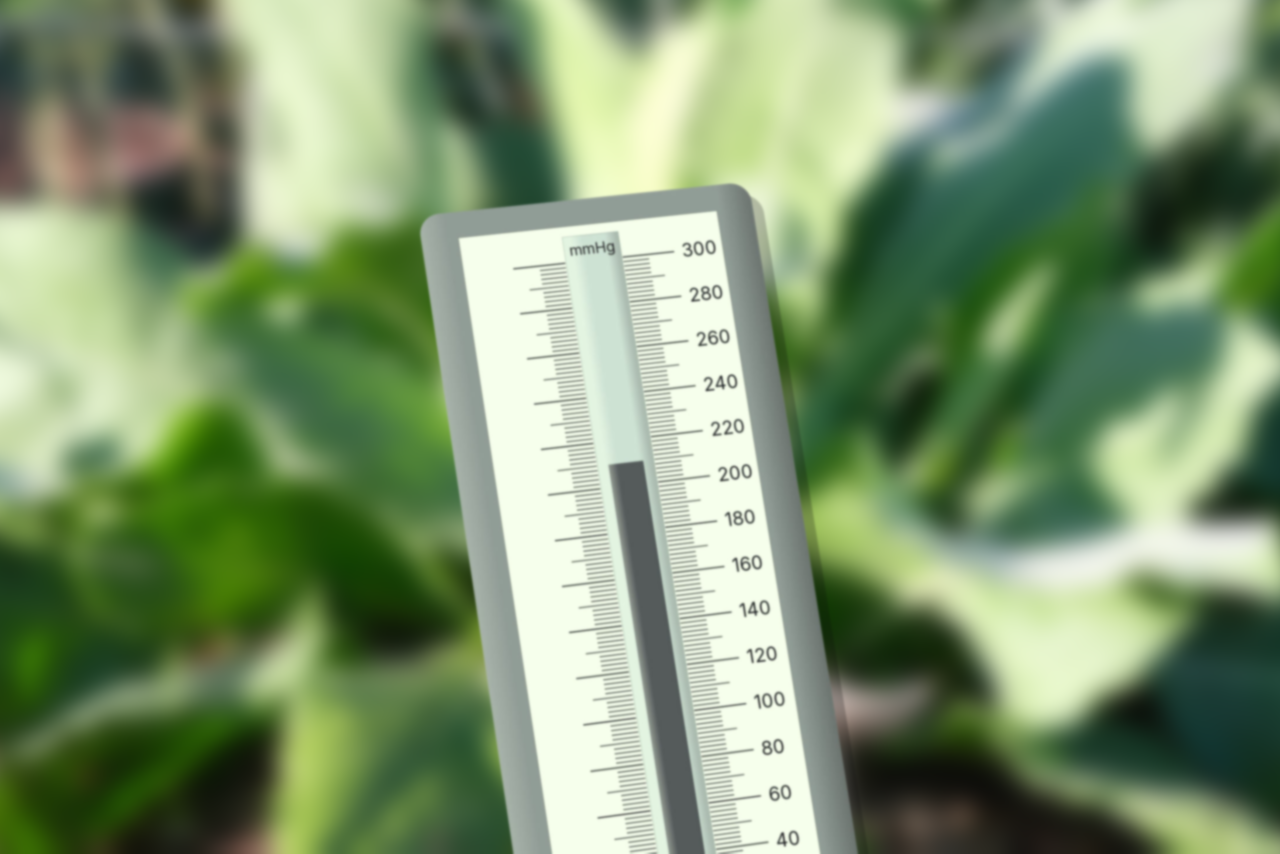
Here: 210 (mmHg)
